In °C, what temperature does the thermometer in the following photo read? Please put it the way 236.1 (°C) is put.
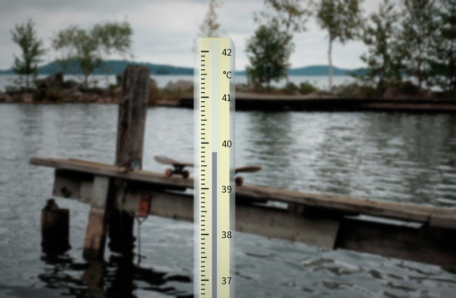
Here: 39.8 (°C)
